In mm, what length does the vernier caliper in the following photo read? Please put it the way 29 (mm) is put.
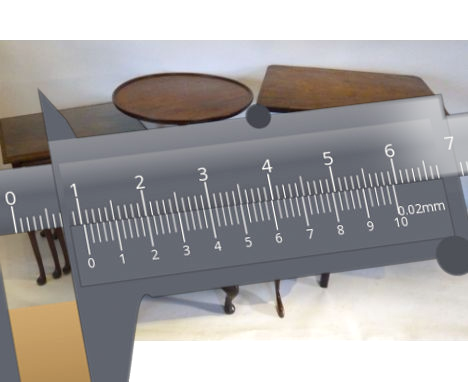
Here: 10.4 (mm)
